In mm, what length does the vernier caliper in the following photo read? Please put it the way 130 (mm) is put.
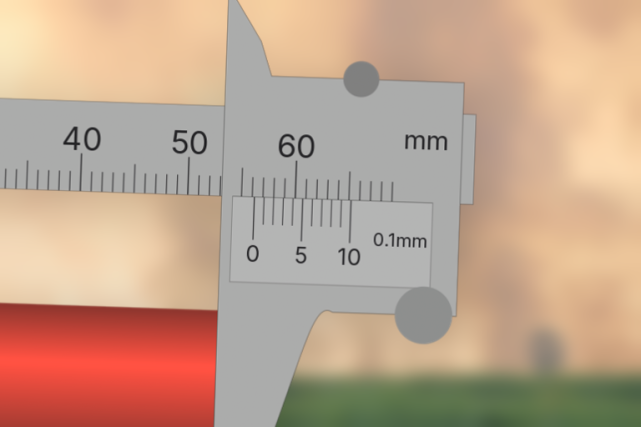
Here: 56.2 (mm)
